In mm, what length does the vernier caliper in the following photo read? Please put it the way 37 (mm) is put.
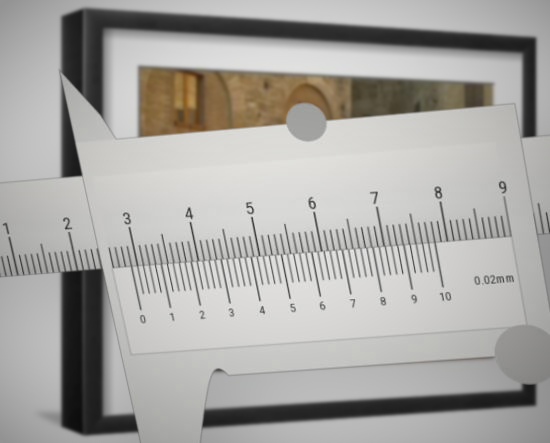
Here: 29.0 (mm)
